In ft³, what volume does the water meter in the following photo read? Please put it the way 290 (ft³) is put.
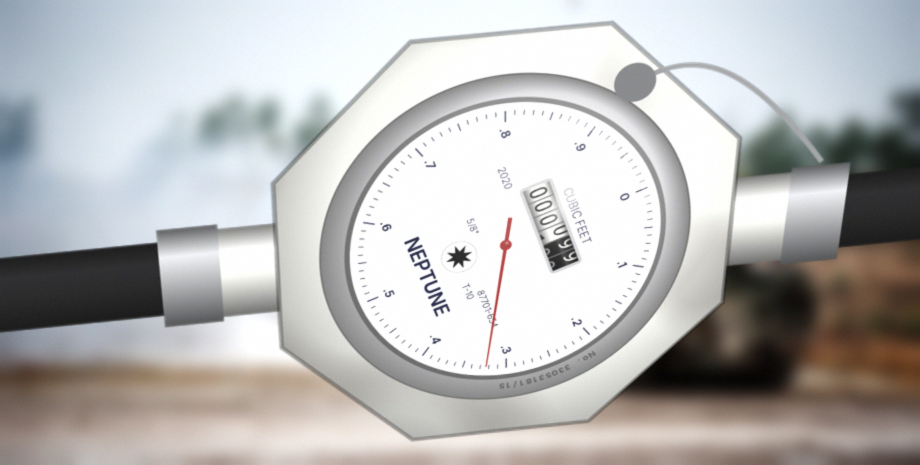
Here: 99.32 (ft³)
